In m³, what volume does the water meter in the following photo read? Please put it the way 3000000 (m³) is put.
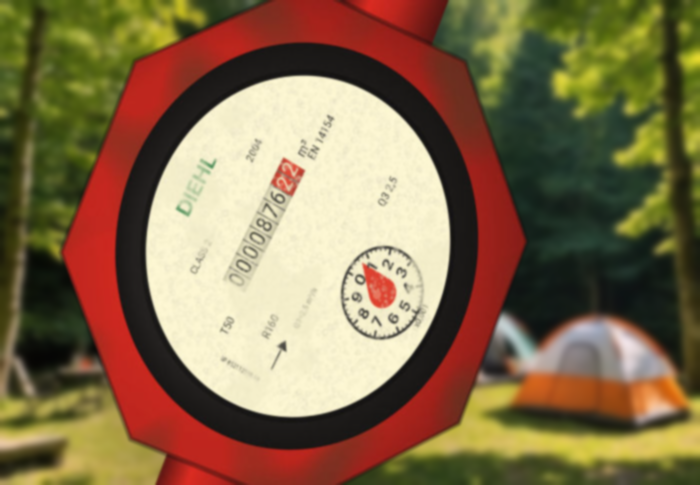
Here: 876.220 (m³)
